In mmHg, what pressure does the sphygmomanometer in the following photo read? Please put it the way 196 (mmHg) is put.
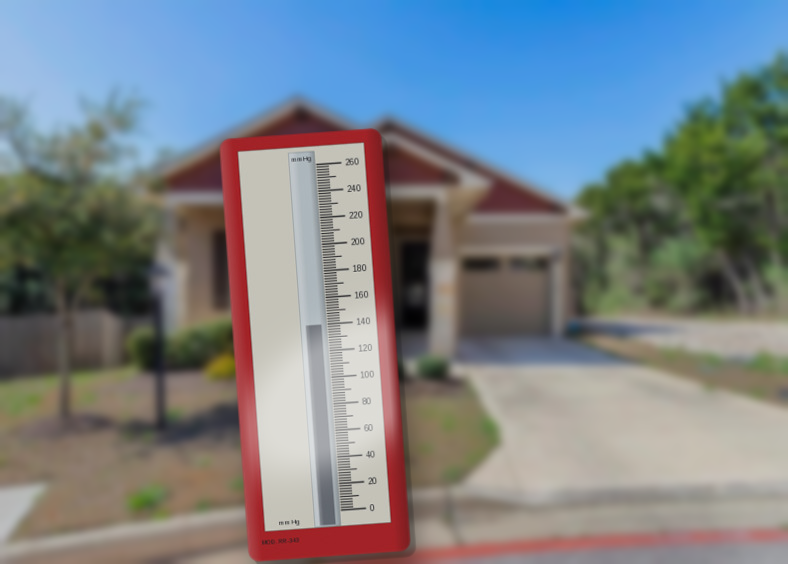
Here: 140 (mmHg)
